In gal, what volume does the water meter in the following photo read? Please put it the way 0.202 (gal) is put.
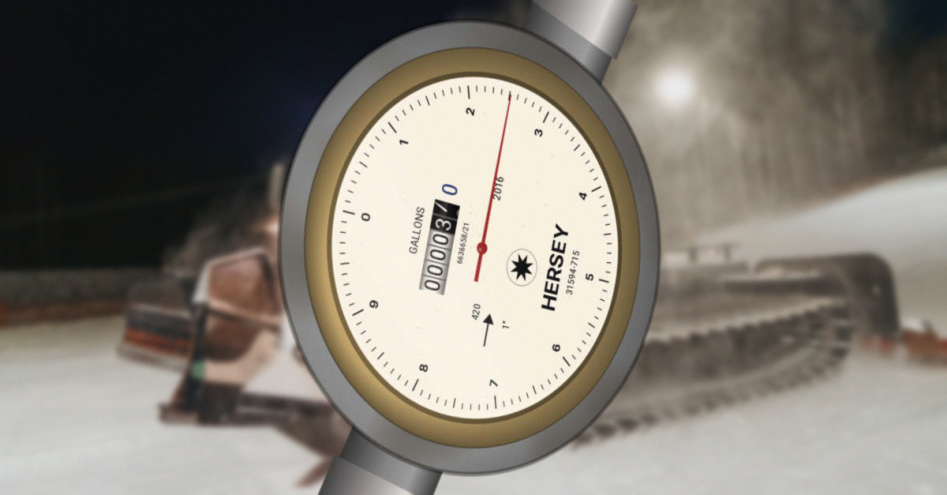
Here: 372.5 (gal)
